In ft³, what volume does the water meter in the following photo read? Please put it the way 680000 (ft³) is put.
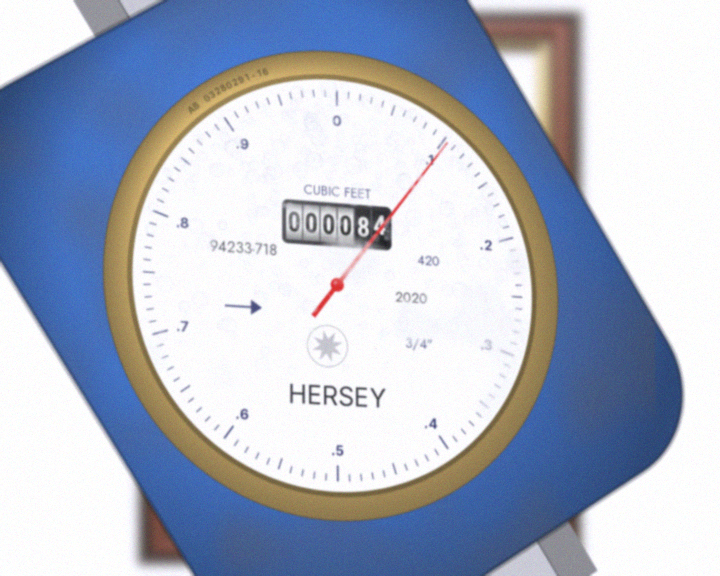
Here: 84.10 (ft³)
